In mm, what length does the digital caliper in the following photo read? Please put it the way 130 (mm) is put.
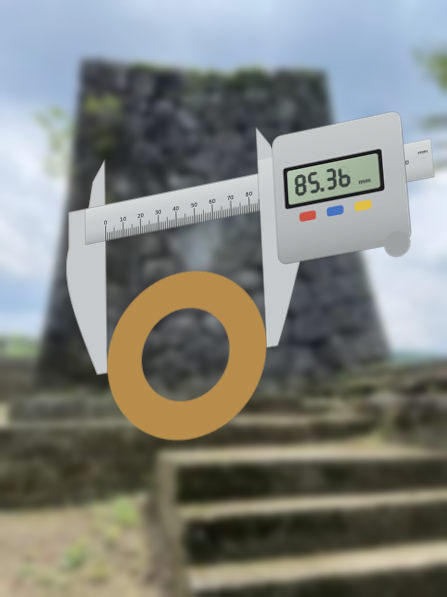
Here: 85.36 (mm)
